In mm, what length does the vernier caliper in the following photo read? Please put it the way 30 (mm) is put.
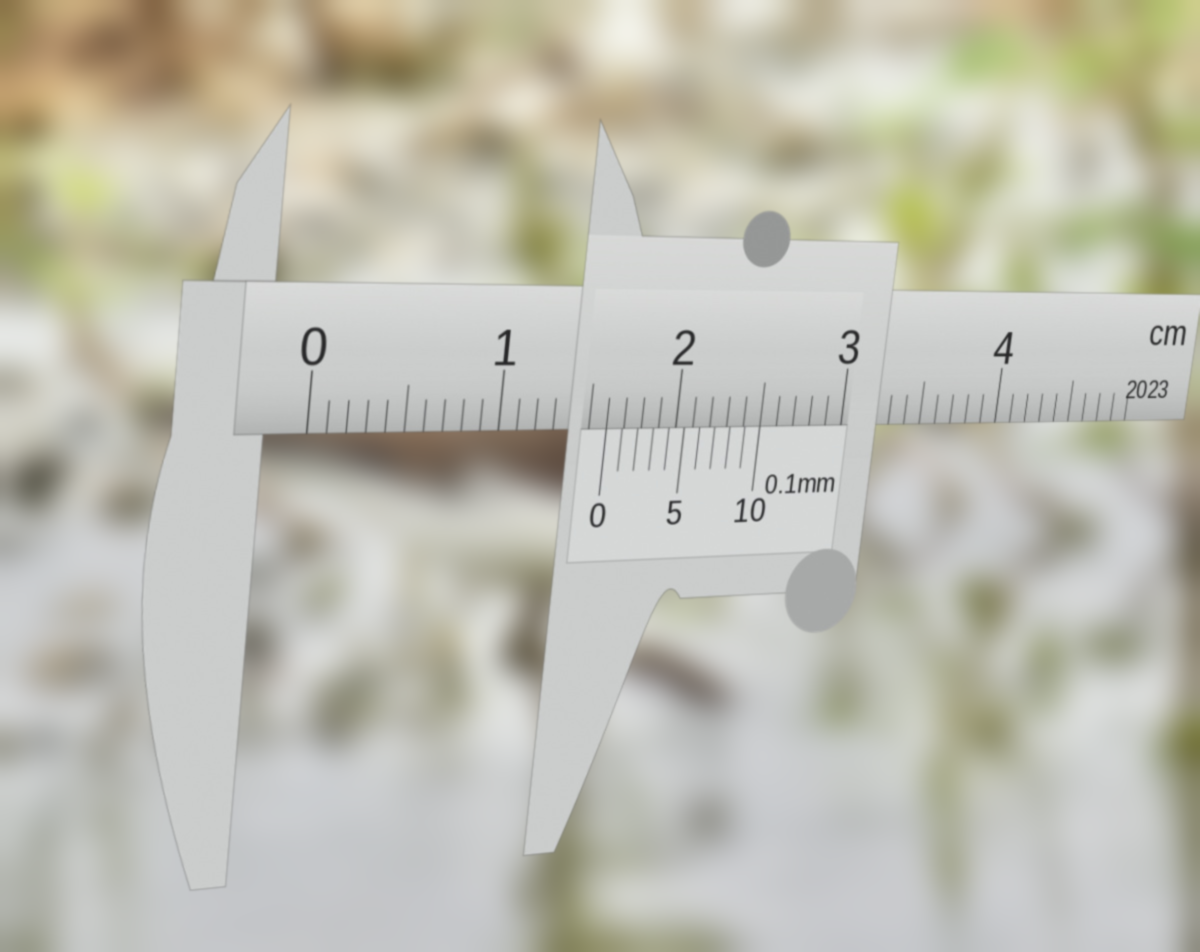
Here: 16.0 (mm)
